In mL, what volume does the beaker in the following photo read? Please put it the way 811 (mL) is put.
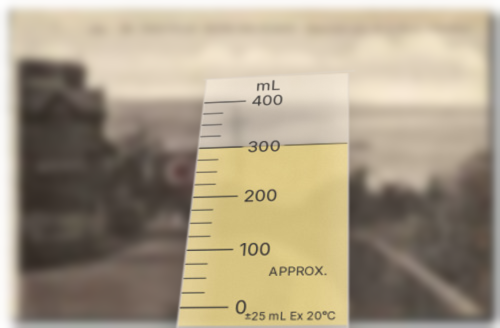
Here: 300 (mL)
